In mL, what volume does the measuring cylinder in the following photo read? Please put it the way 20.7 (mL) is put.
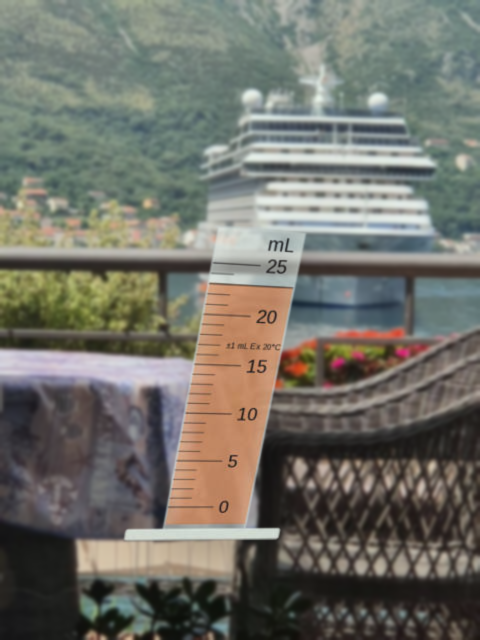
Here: 23 (mL)
